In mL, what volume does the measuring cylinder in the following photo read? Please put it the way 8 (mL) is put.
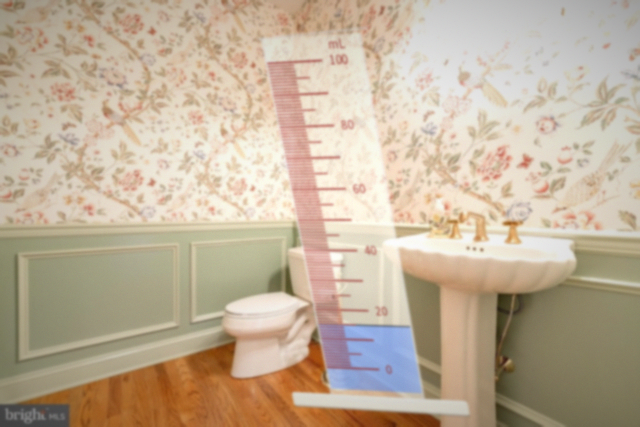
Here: 15 (mL)
